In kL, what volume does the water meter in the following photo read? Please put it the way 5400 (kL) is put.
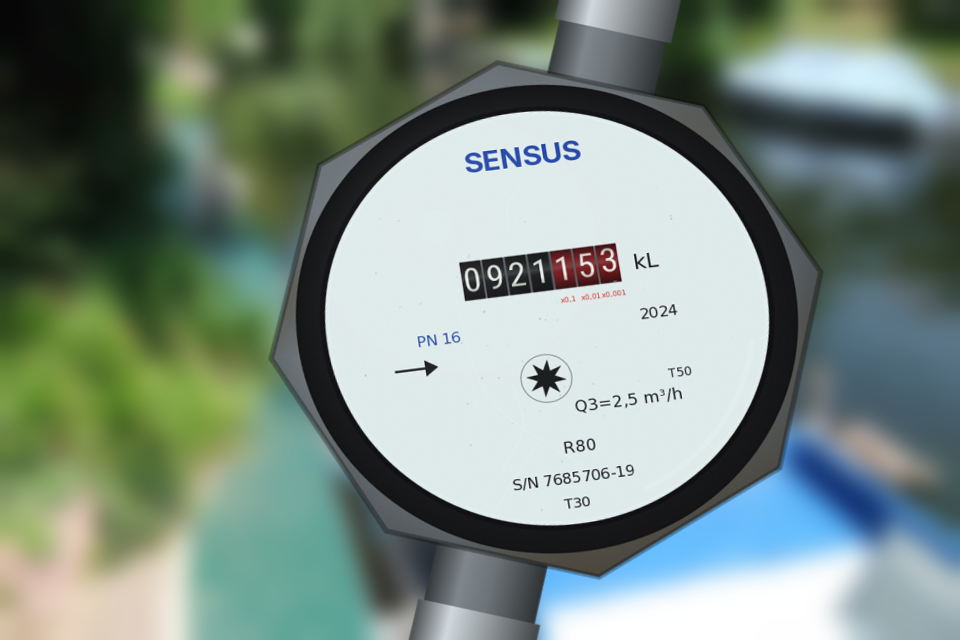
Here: 921.153 (kL)
